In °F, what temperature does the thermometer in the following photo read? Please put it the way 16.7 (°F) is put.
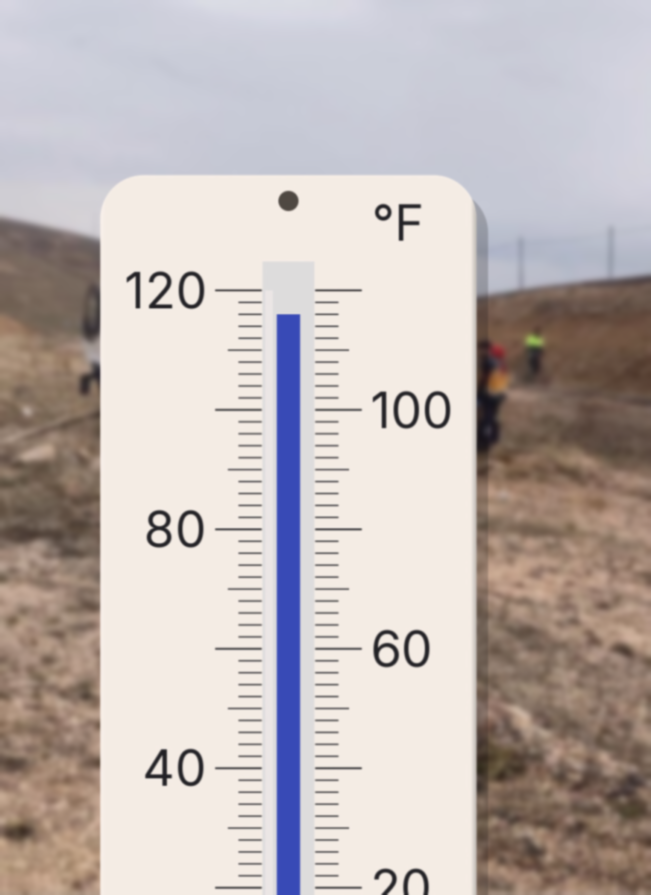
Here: 116 (°F)
